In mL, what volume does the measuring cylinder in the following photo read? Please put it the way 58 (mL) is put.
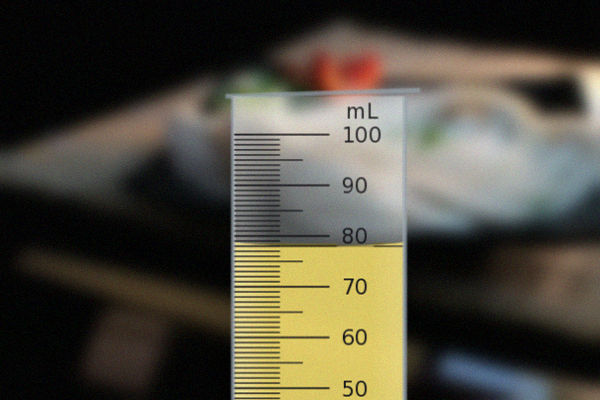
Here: 78 (mL)
